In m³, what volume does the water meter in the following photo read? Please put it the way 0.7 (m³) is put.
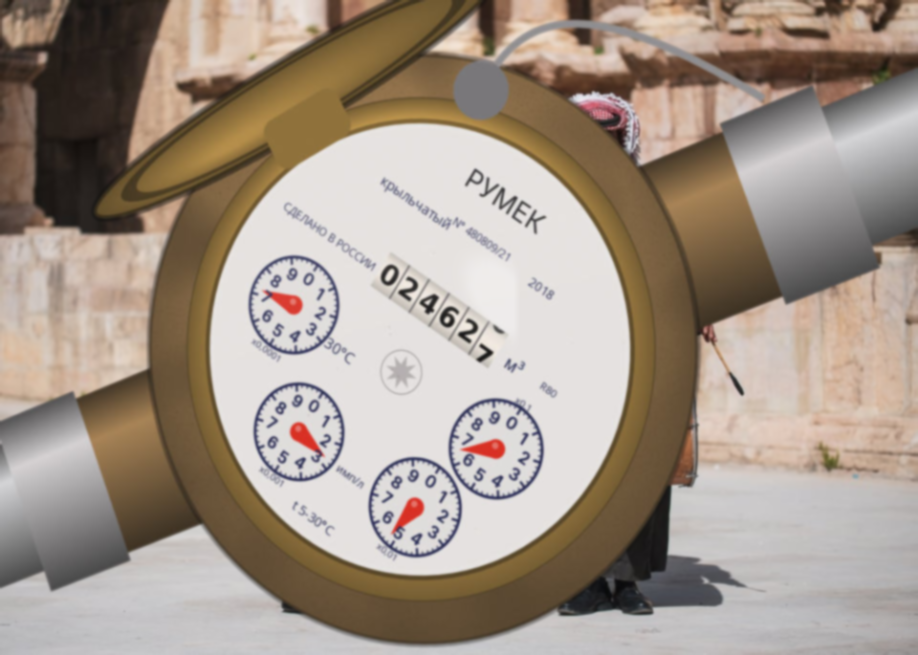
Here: 24626.6527 (m³)
